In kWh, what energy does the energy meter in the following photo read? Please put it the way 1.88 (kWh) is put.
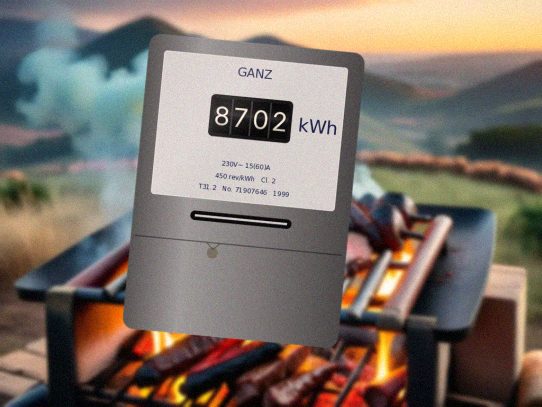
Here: 8702 (kWh)
